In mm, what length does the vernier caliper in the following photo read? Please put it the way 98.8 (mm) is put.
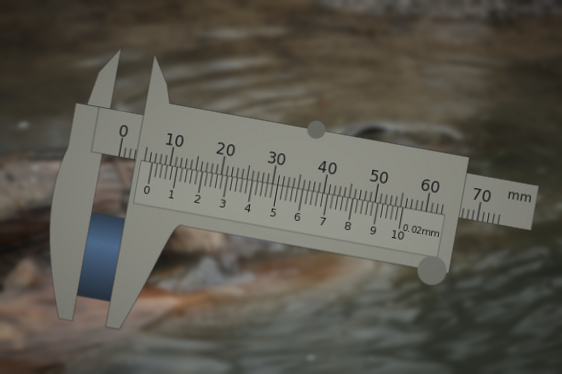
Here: 6.5 (mm)
